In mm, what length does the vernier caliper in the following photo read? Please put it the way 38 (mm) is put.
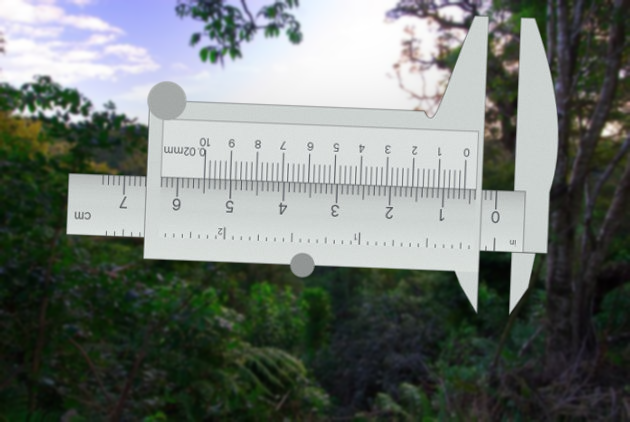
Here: 6.0 (mm)
